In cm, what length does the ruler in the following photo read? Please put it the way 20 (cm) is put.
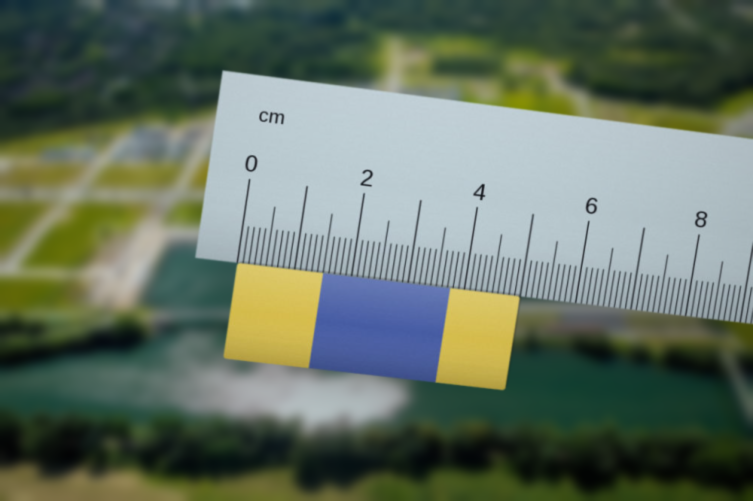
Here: 5 (cm)
